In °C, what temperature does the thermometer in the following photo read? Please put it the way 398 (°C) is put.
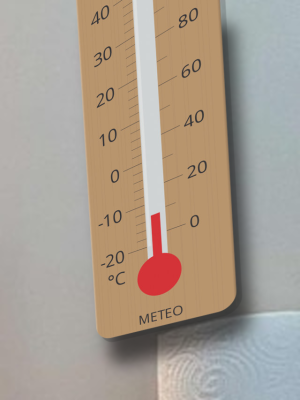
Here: -13 (°C)
